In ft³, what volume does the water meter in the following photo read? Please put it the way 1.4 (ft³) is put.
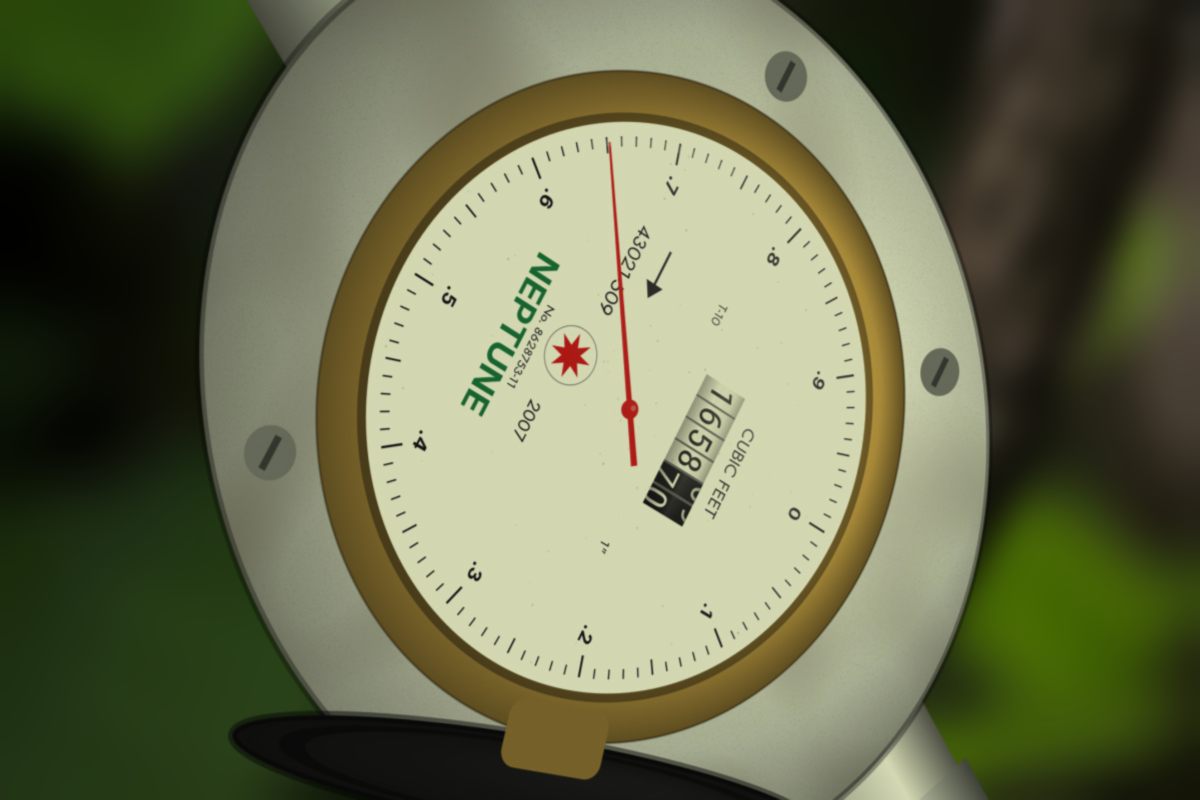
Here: 165869.65 (ft³)
